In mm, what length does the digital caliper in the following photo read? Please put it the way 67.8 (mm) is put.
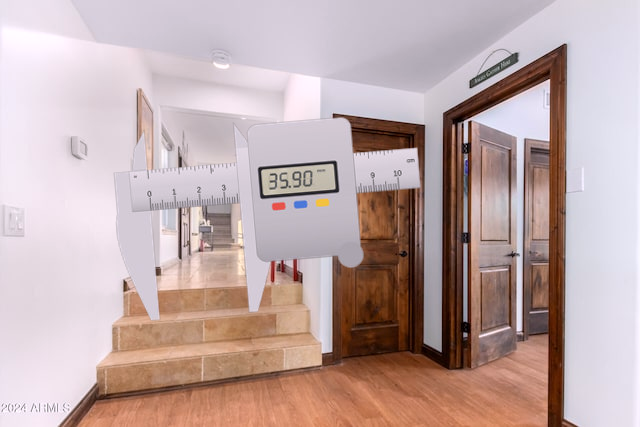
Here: 35.90 (mm)
